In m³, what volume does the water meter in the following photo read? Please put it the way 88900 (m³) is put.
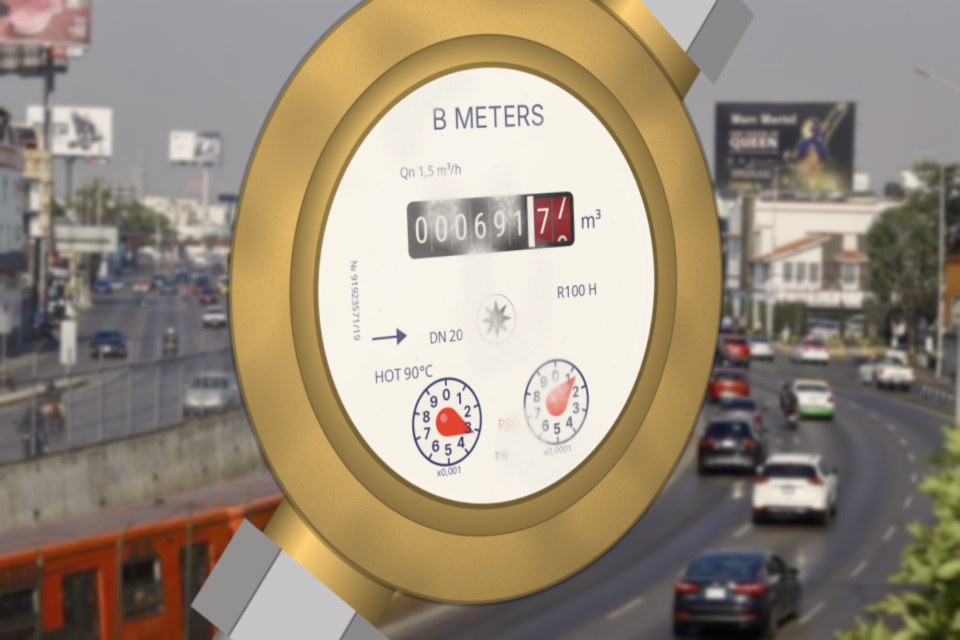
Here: 691.7731 (m³)
